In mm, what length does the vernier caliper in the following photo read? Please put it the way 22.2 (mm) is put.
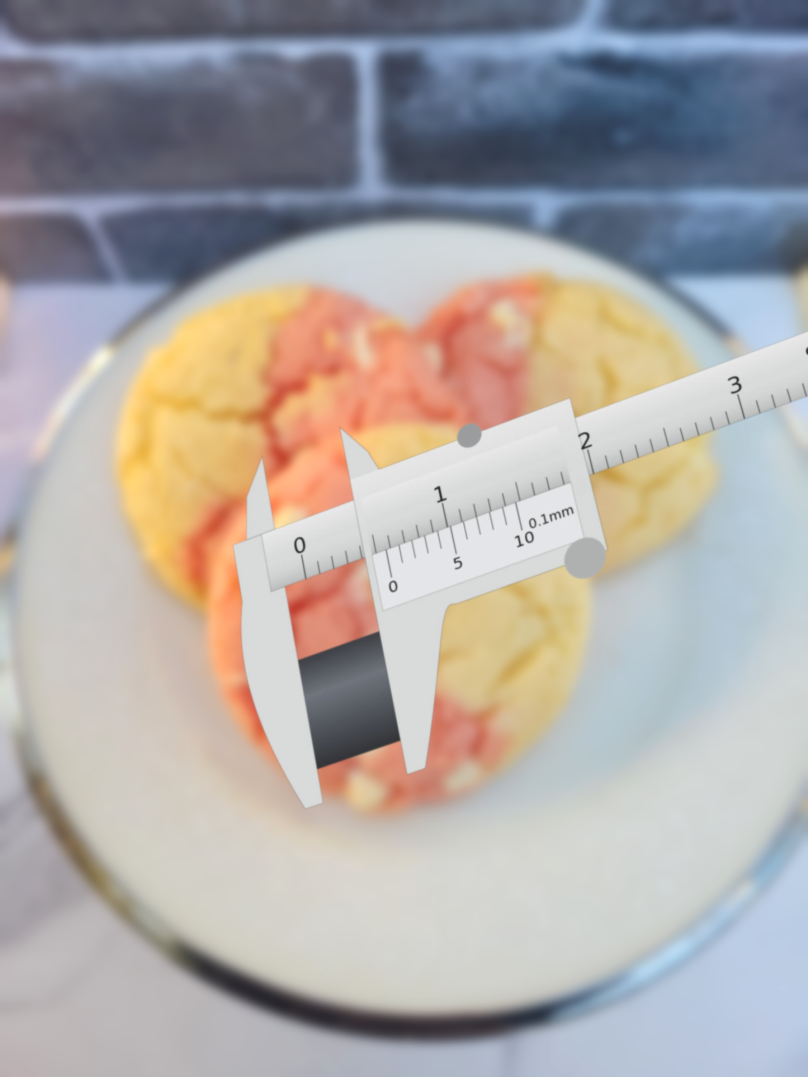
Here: 5.7 (mm)
